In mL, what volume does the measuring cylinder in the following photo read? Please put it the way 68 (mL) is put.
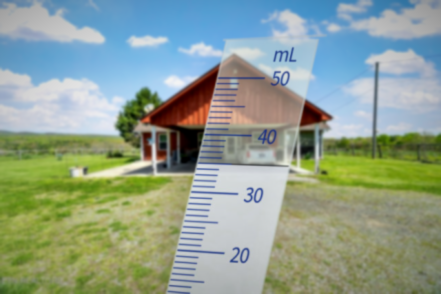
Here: 35 (mL)
